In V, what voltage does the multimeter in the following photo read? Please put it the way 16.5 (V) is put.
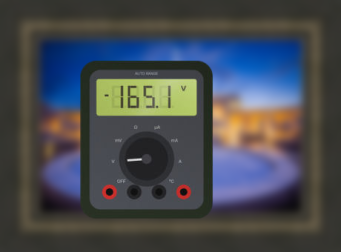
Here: -165.1 (V)
